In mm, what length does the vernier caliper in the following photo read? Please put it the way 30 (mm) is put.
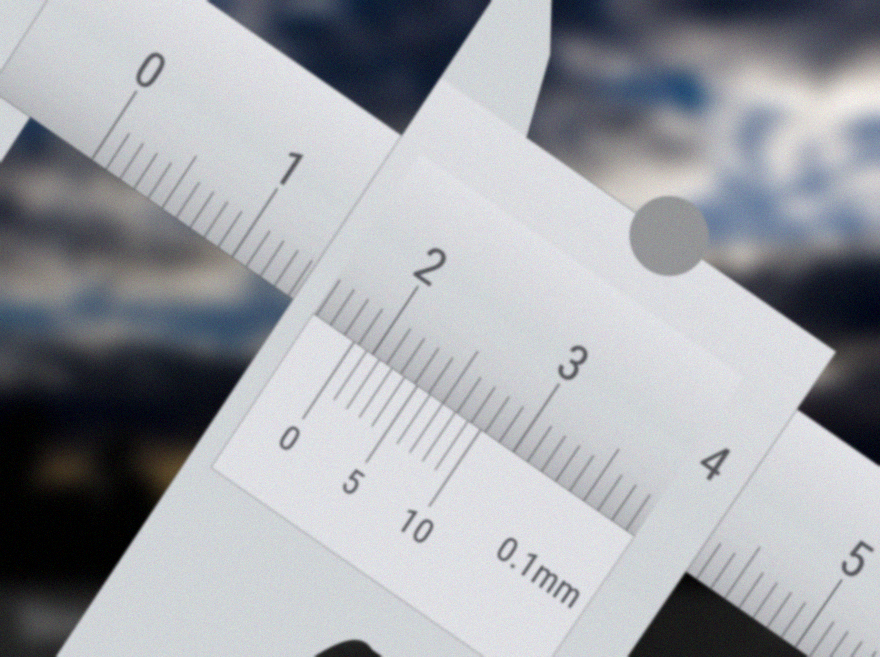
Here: 18.7 (mm)
